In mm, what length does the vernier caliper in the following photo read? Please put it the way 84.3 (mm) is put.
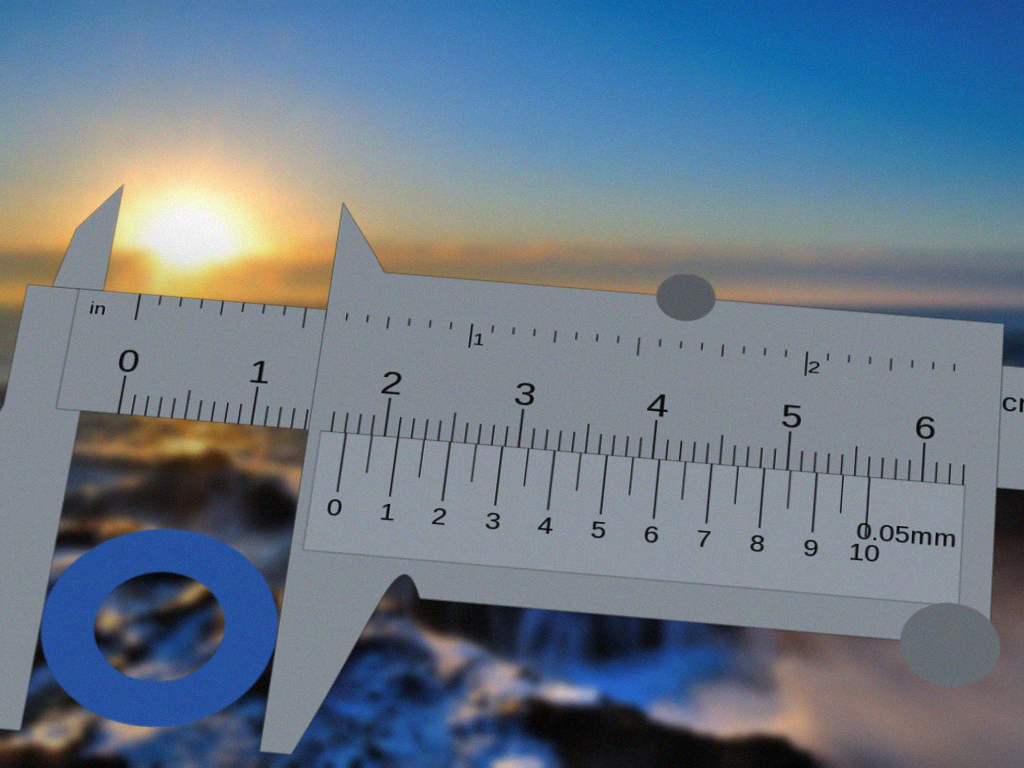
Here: 17.1 (mm)
